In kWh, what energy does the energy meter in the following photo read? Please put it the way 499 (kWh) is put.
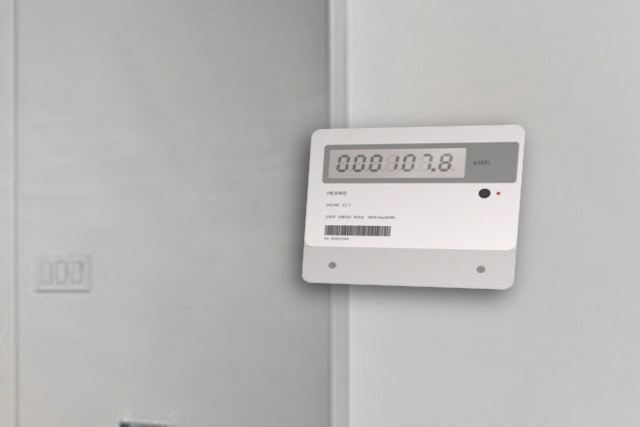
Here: 107.8 (kWh)
